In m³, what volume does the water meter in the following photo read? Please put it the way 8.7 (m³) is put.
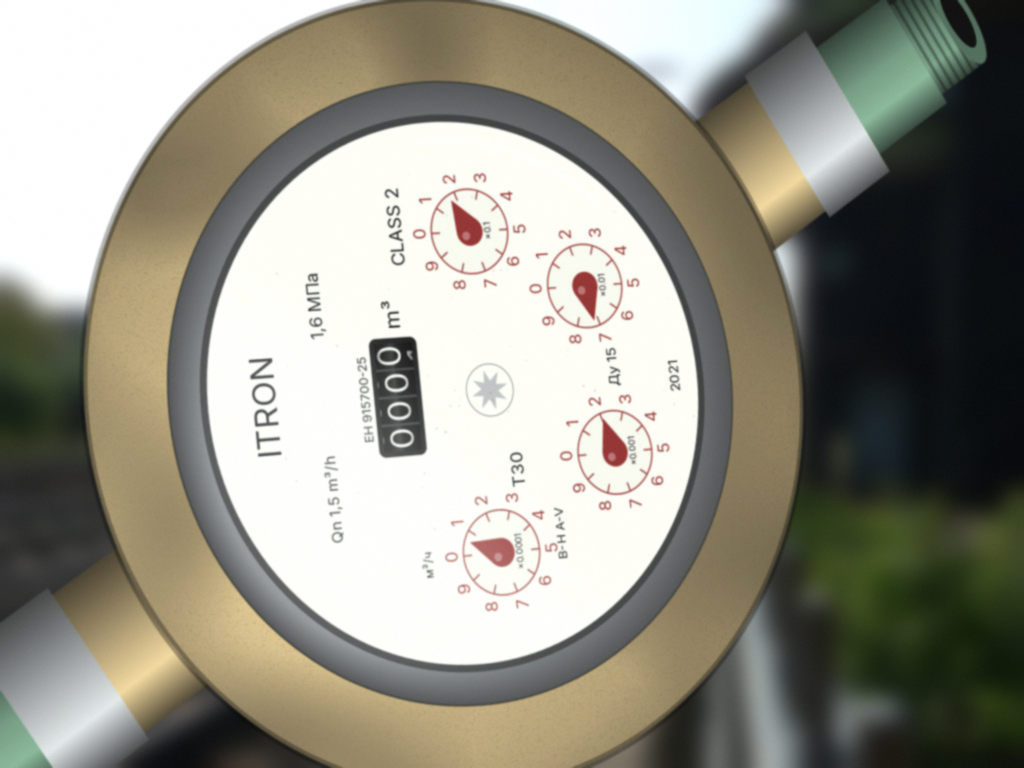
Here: 0.1720 (m³)
